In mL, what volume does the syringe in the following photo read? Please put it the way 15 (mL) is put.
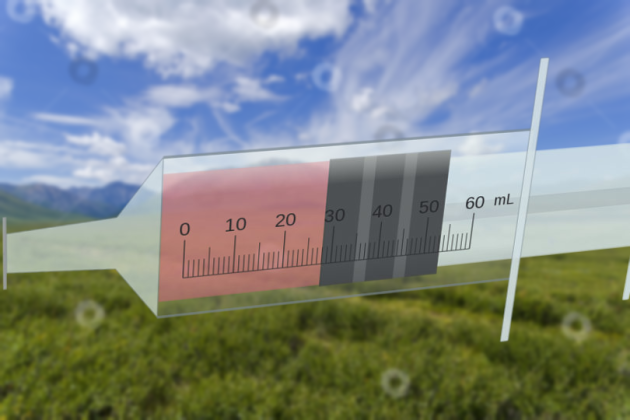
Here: 28 (mL)
